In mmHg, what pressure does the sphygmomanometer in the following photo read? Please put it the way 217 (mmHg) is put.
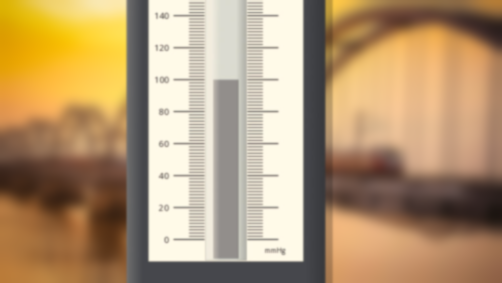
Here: 100 (mmHg)
